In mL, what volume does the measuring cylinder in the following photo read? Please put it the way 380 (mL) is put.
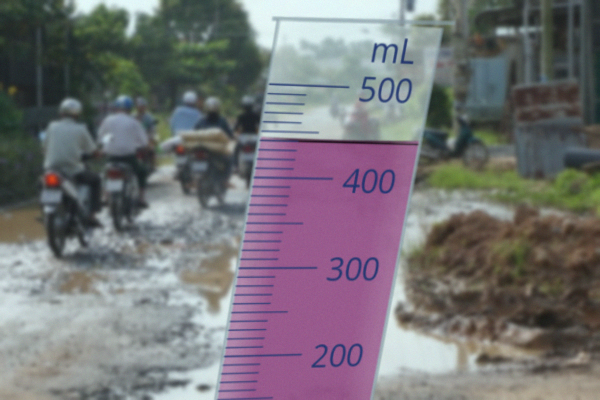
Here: 440 (mL)
